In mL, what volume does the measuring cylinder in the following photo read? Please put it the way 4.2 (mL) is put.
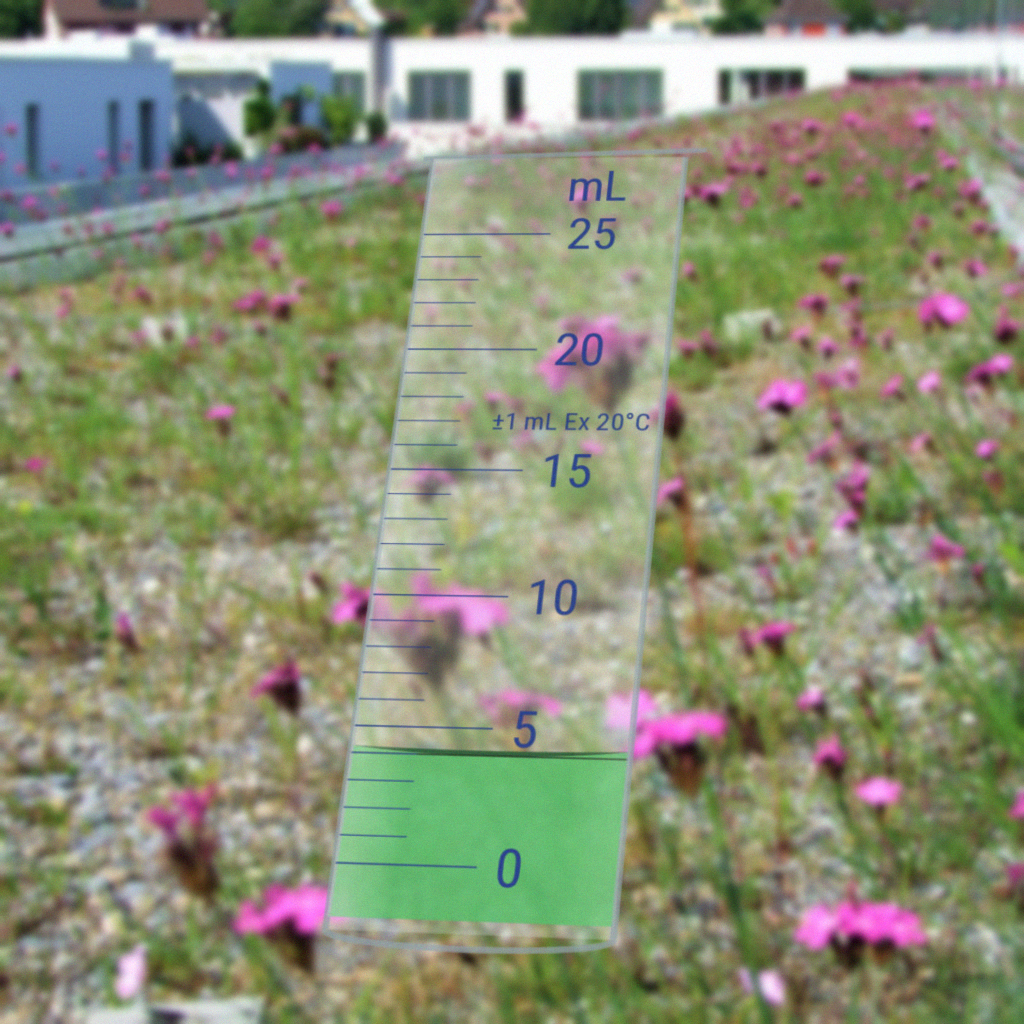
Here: 4 (mL)
